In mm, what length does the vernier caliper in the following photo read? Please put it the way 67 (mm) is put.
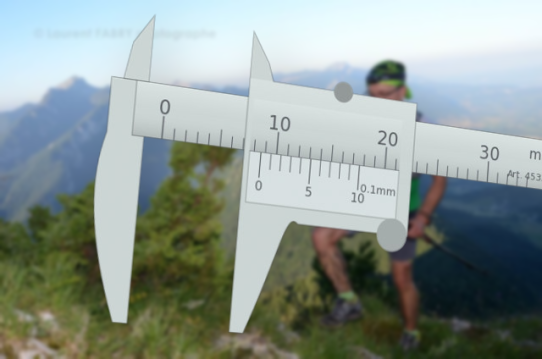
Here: 8.6 (mm)
